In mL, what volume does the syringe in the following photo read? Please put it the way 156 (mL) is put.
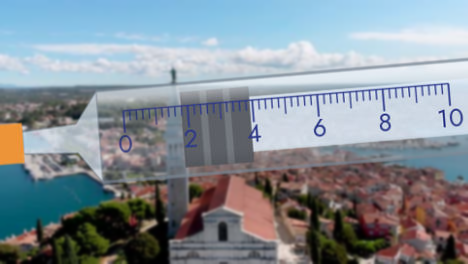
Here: 1.8 (mL)
